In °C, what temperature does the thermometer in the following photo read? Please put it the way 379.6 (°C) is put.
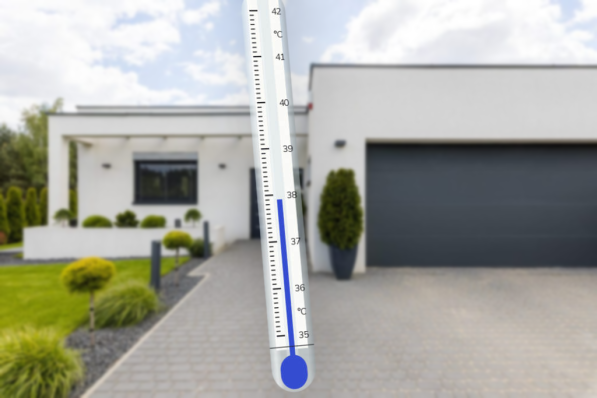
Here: 37.9 (°C)
